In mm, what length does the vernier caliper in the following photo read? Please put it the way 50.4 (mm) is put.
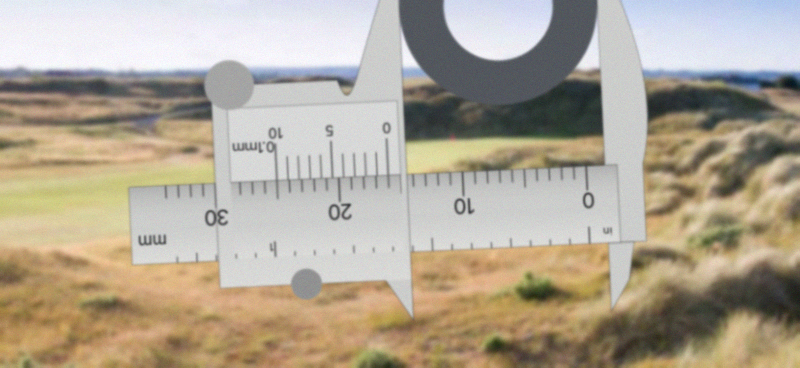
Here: 16.0 (mm)
